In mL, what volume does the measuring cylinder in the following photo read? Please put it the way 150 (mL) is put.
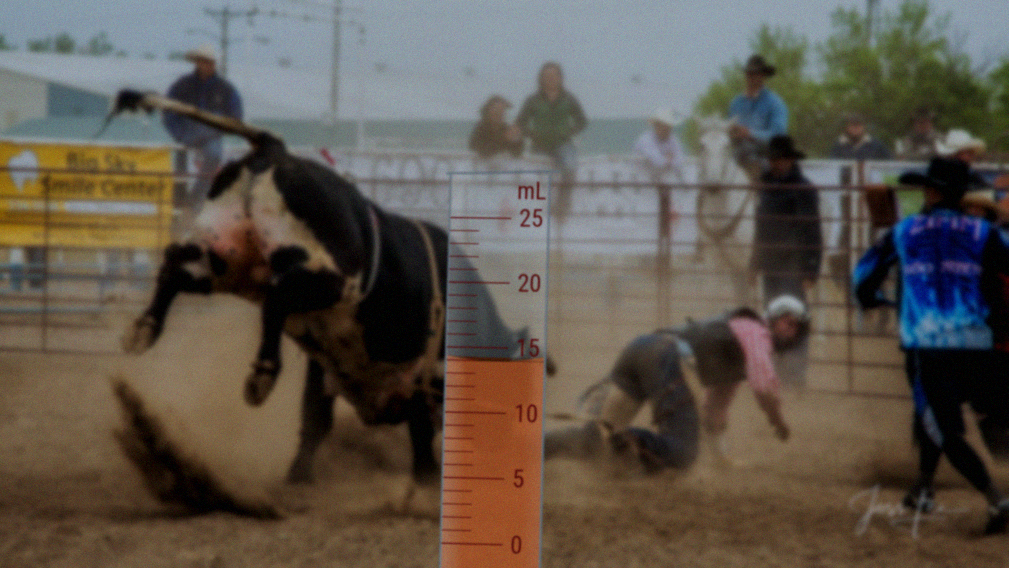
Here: 14 (mL)
